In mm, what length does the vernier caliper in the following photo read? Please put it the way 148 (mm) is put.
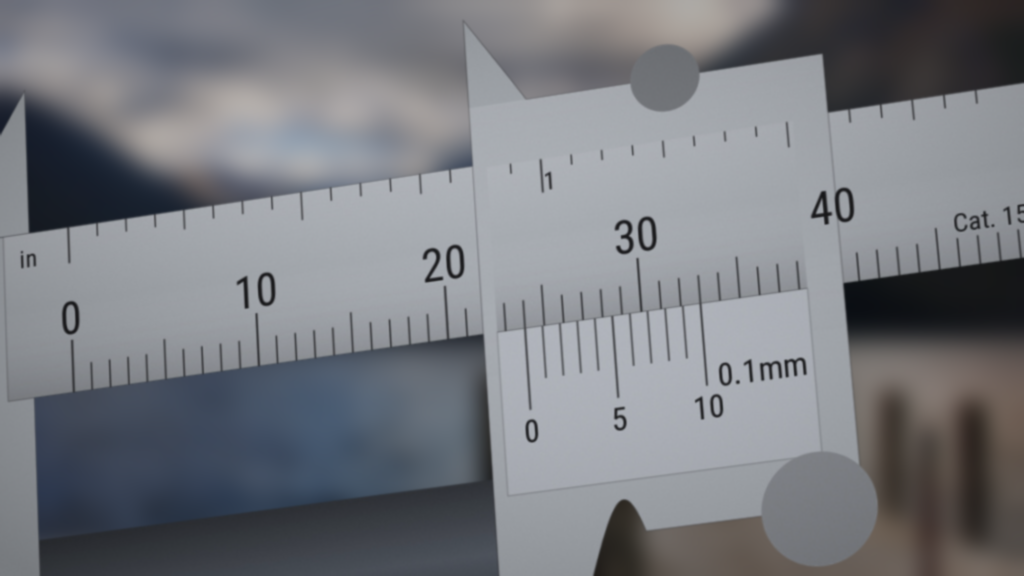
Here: 24.0 (mm)
